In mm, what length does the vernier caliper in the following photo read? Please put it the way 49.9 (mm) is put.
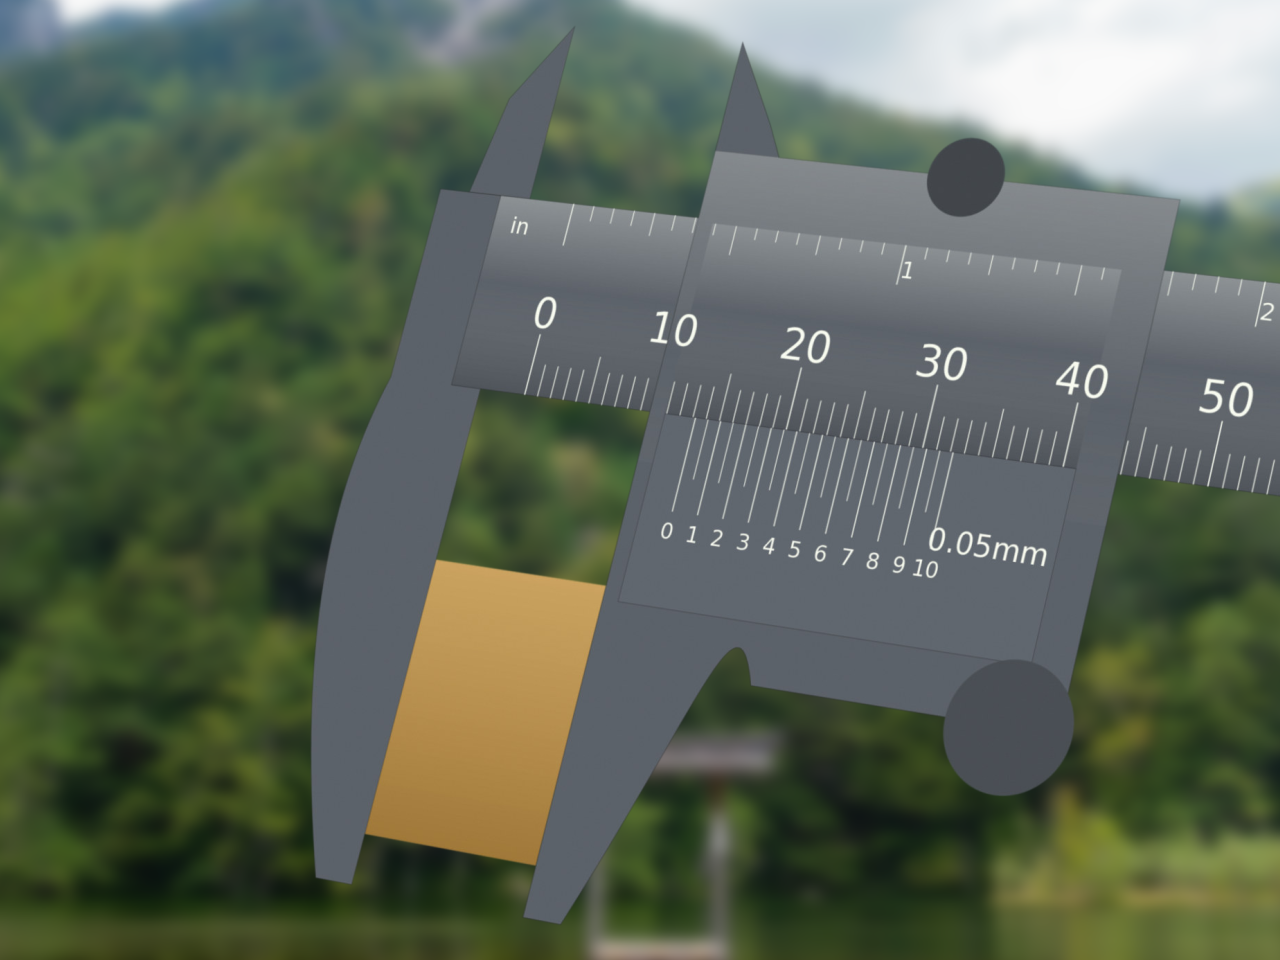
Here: 13.2 (mm)
